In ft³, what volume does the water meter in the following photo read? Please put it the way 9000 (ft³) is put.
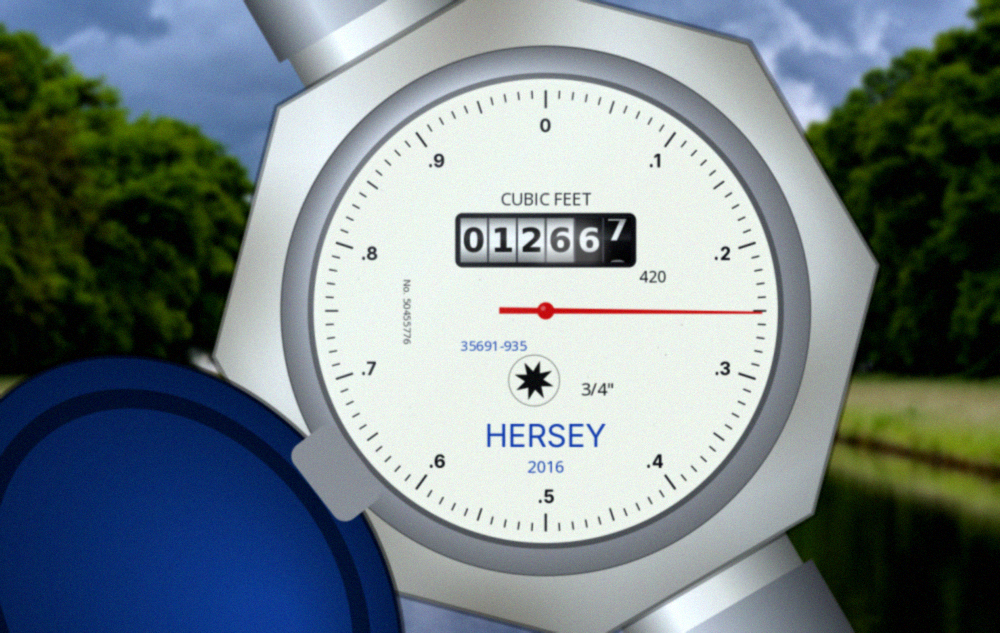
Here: 12667.25 (ft³)
